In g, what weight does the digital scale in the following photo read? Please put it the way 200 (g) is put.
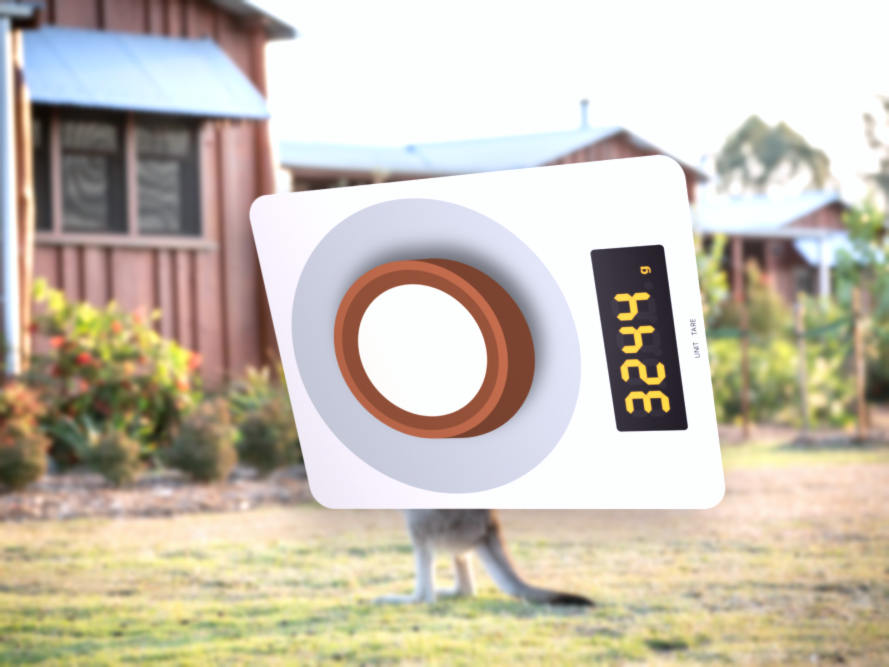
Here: 3244 (g)
